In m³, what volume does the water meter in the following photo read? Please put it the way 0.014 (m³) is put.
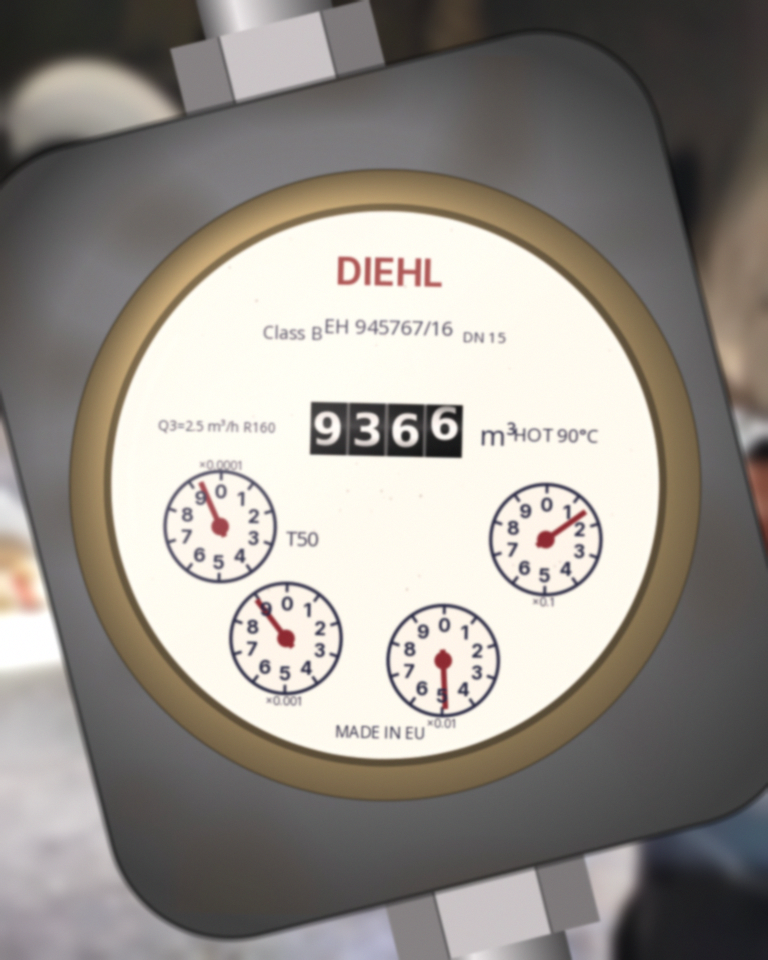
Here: 9366.1489 (m³)
